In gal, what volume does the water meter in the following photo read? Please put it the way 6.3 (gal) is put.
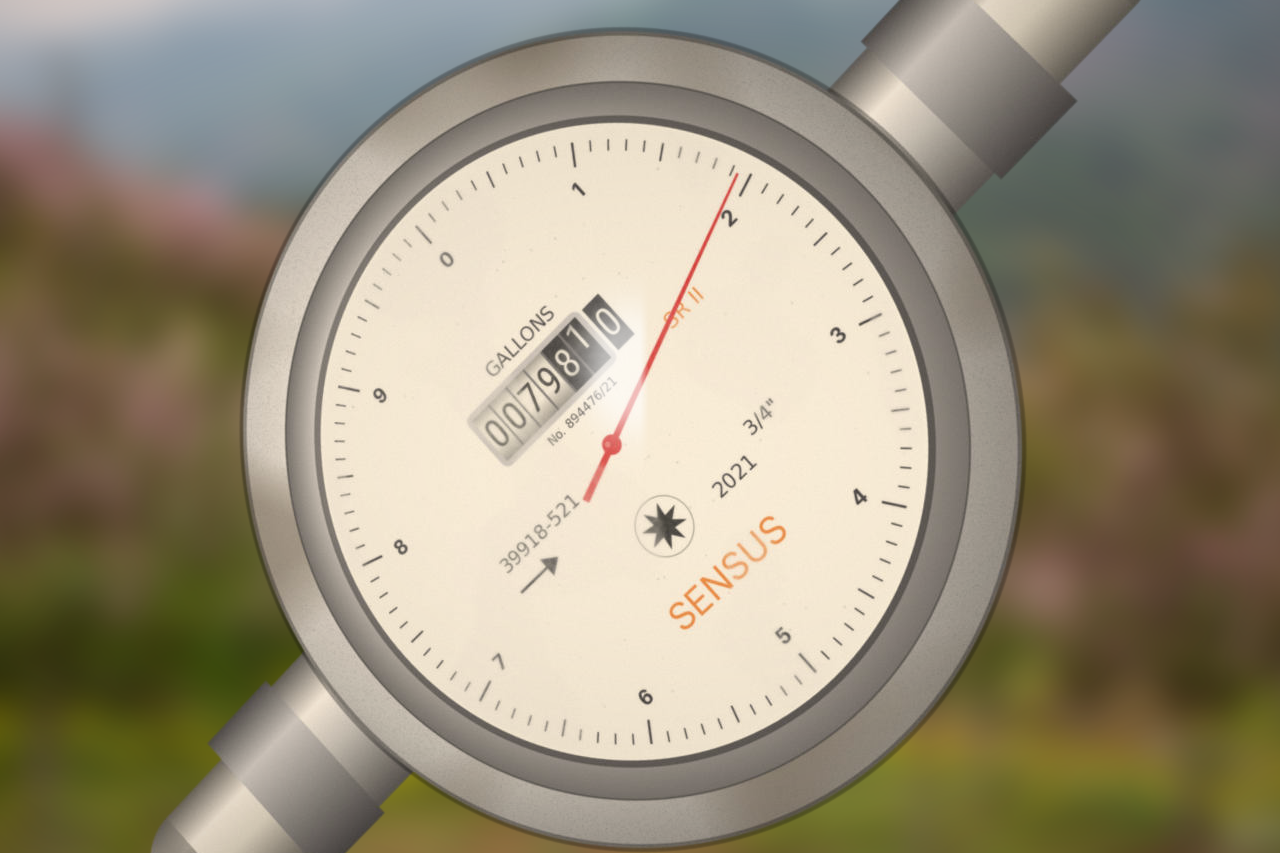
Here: 79811.9 (gal)
